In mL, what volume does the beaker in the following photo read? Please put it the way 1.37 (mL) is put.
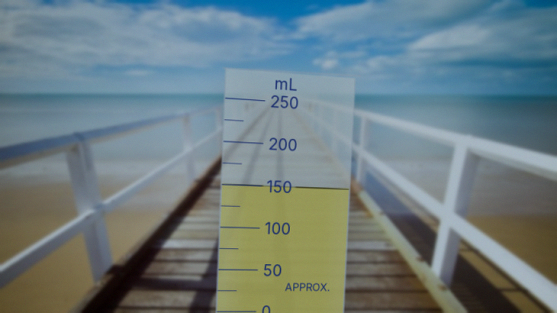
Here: 150 (mL)
